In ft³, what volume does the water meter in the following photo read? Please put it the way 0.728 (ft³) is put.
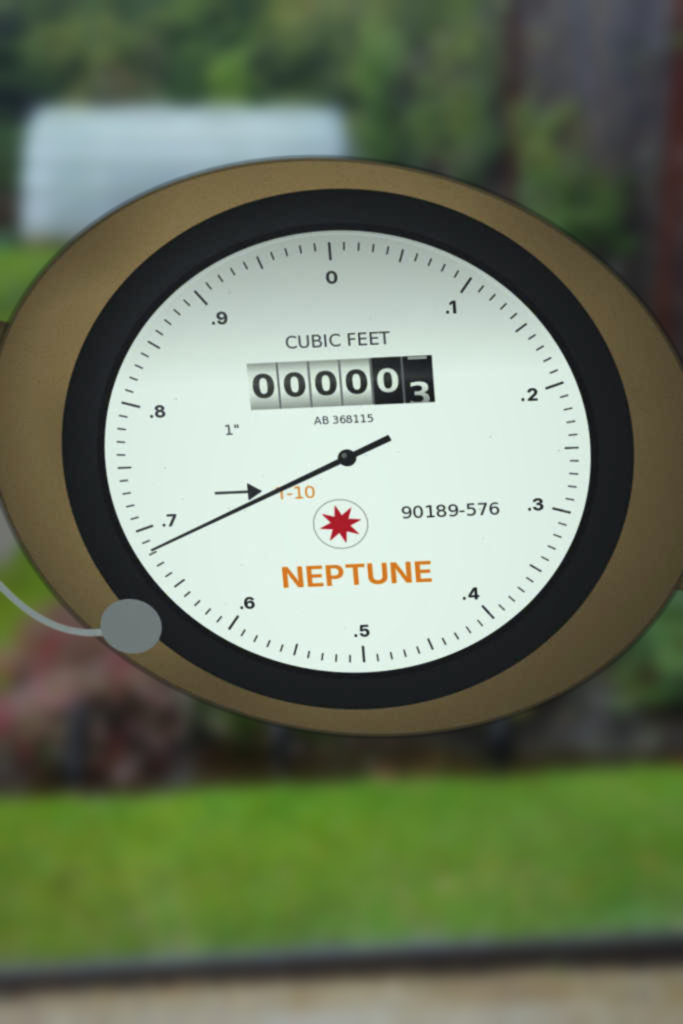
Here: 2.68 (ft³)
